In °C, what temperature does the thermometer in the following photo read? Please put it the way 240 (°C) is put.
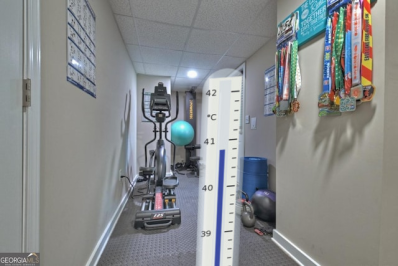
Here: 40.8 (°C)
